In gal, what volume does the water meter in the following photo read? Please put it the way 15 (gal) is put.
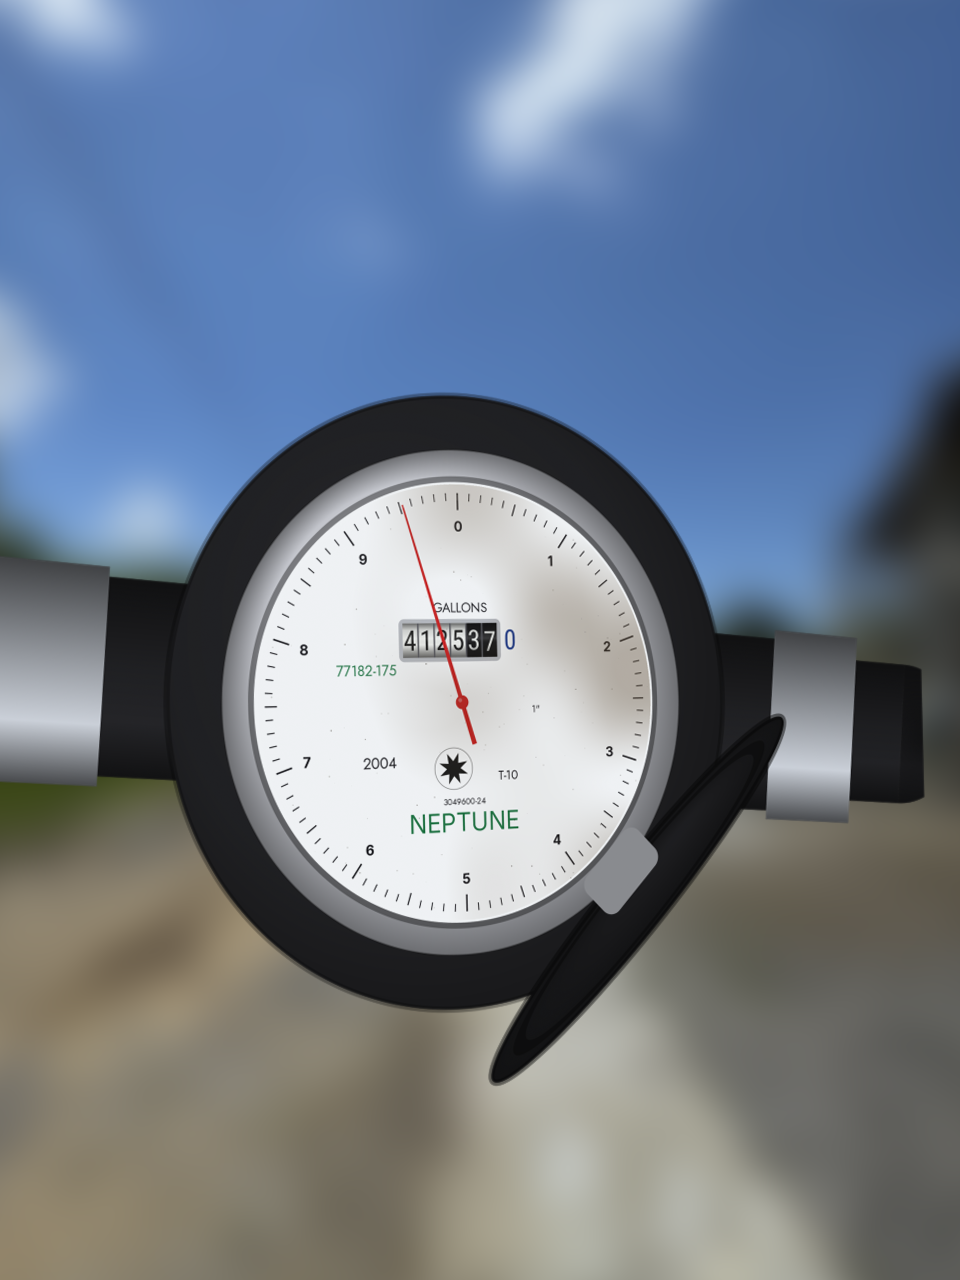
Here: 4125369.5 (gal)
